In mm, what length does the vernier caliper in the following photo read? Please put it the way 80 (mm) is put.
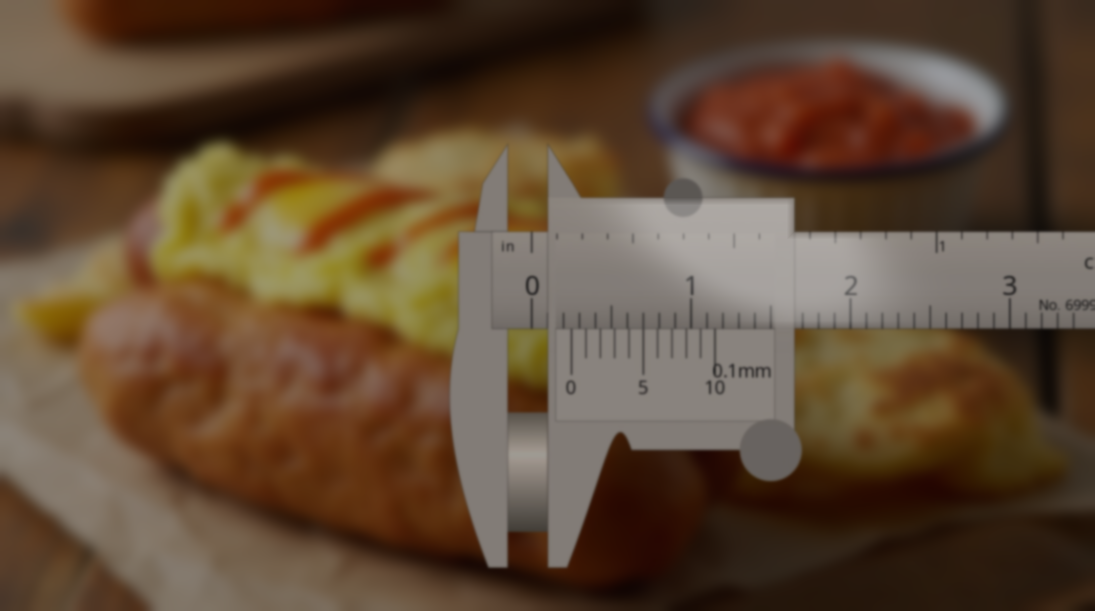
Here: 2.5 (mm)
